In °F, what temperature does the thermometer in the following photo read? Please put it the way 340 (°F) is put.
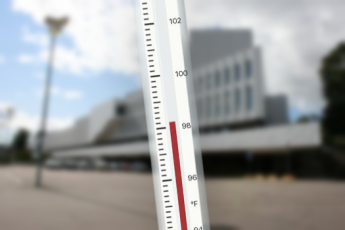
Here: 98.2 (°F)
